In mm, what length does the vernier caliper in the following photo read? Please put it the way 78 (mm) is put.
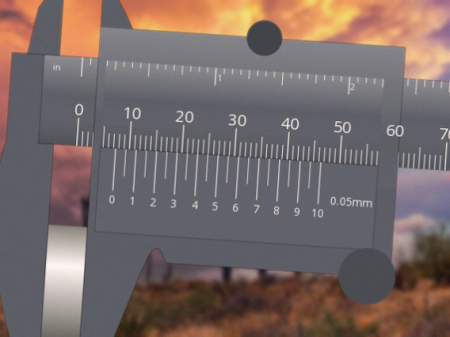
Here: 7.4 (mm)
